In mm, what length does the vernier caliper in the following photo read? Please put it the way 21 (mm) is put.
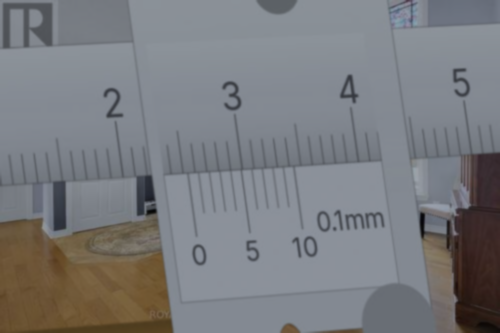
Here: 25.4 (mm)
